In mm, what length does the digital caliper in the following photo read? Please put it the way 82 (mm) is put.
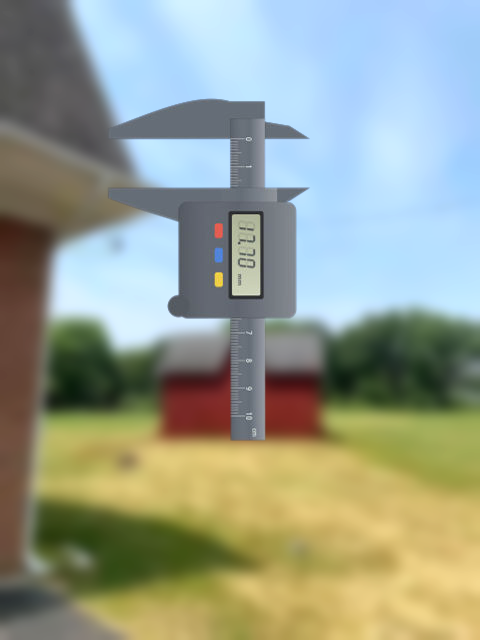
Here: 17.70 (mm)
